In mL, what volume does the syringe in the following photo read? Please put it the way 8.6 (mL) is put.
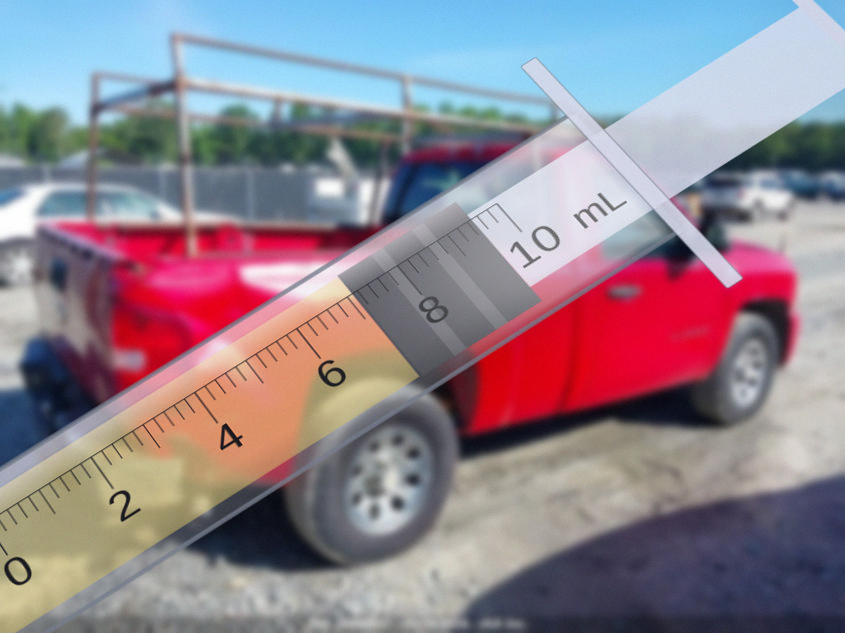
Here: 7.1 (mL)
